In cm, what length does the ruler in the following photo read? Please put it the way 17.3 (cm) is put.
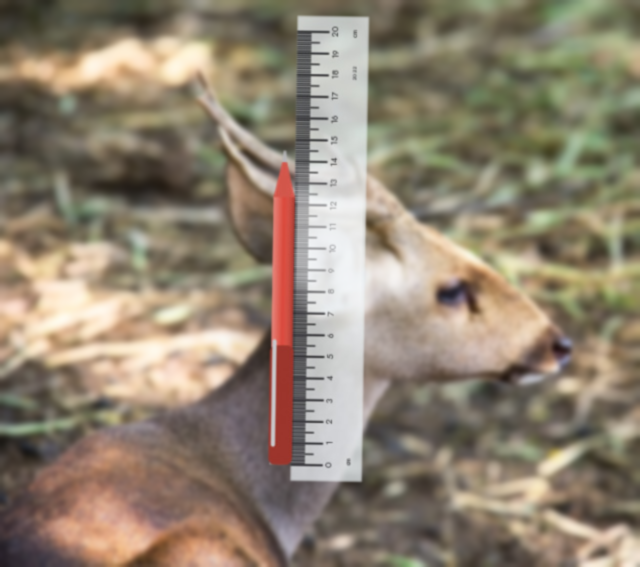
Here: 14.5 (cm)
